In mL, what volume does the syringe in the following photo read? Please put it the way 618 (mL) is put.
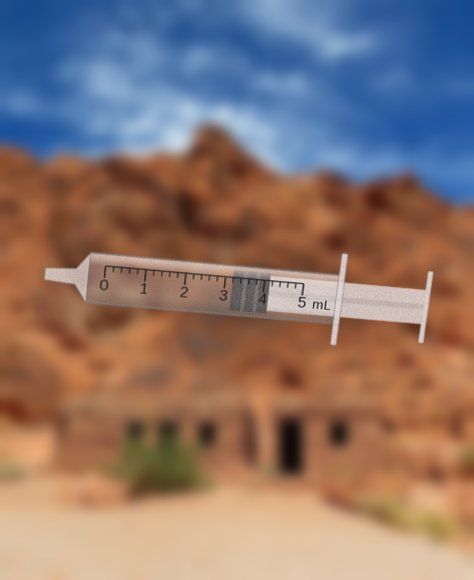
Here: 3.2 (mL)
